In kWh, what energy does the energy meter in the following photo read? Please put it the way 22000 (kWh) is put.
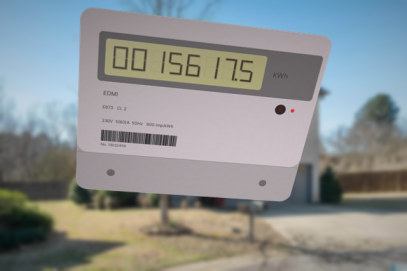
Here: 15617.5 (kWh)
